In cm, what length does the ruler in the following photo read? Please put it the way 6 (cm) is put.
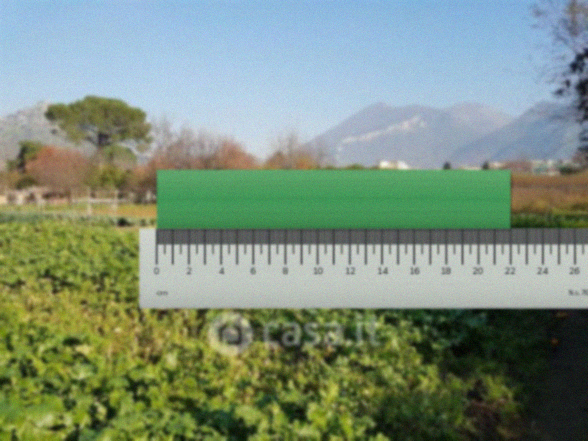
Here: 22 (cm)
